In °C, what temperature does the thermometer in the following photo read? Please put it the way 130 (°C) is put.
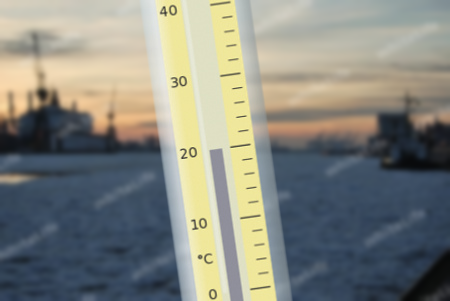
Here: 20 (°C)
